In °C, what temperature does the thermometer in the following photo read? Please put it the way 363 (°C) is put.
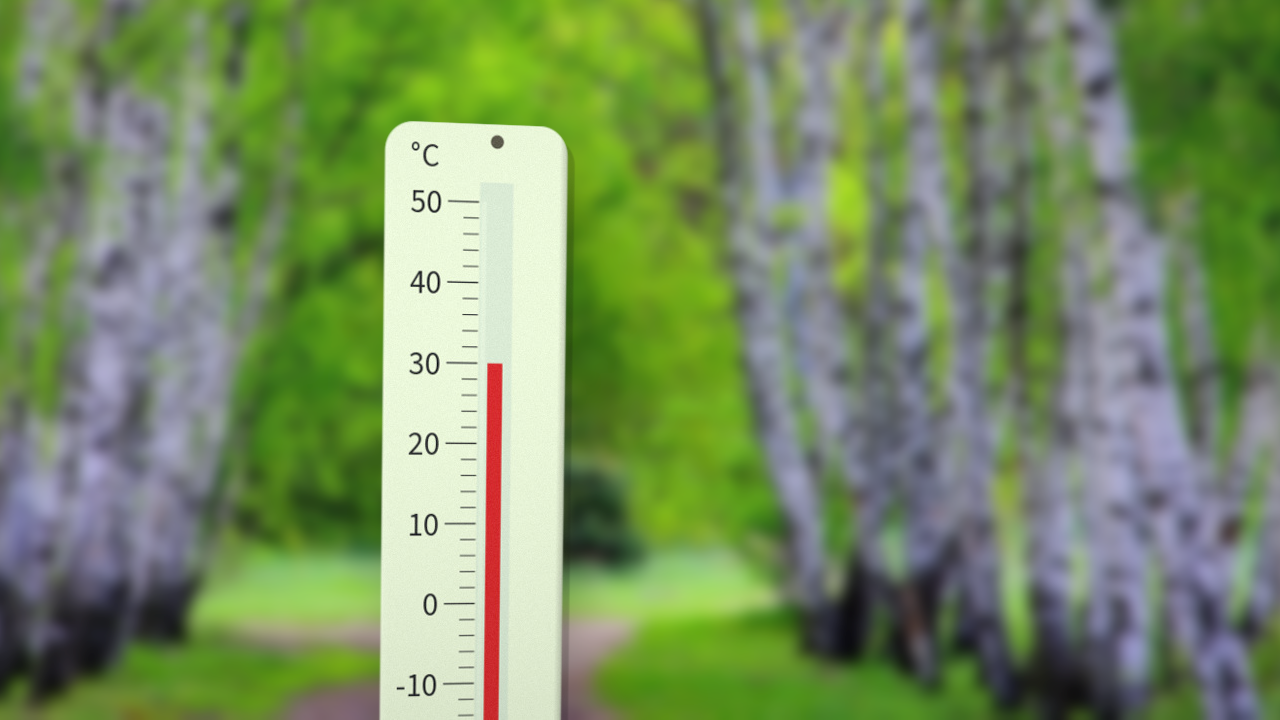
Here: 30 (°C)
